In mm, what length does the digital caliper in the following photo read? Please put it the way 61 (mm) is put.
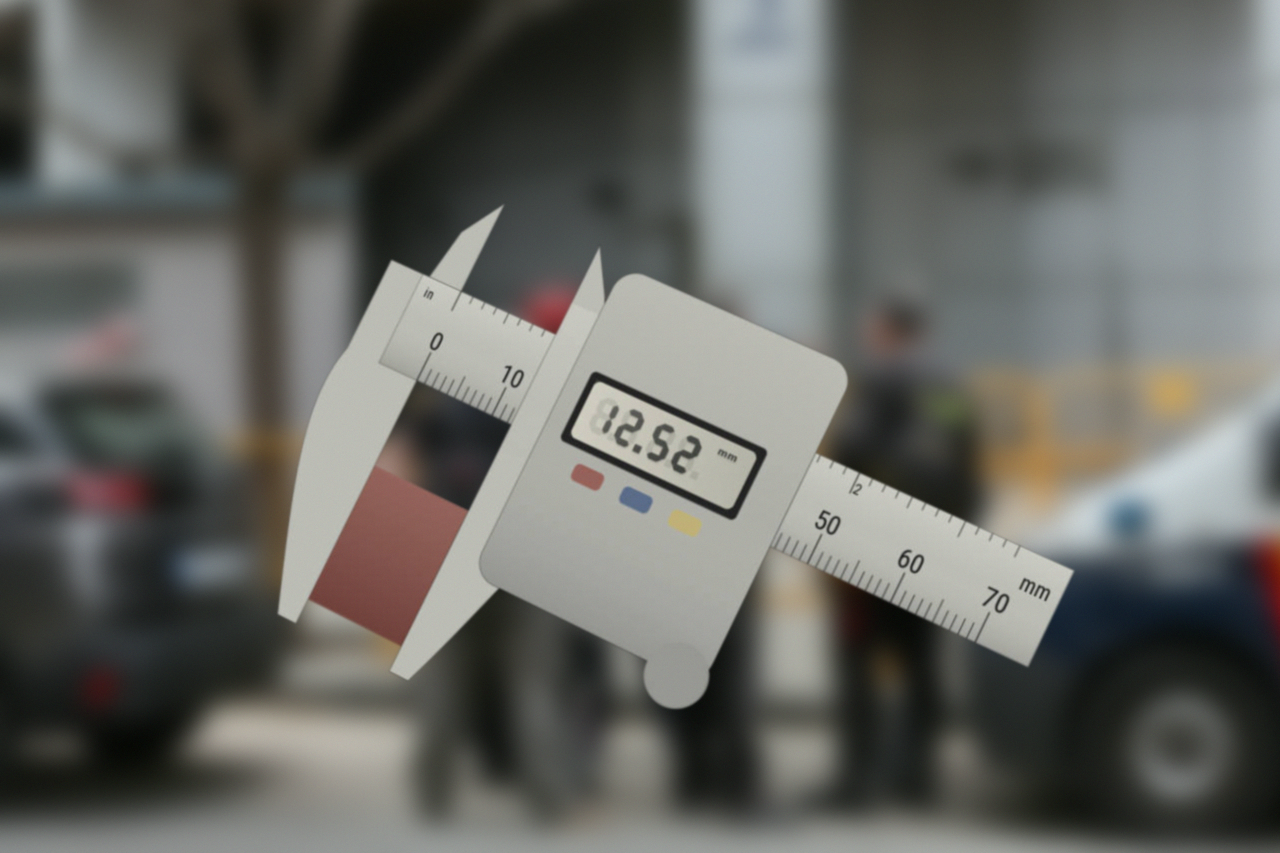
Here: 12.52 (mm)
